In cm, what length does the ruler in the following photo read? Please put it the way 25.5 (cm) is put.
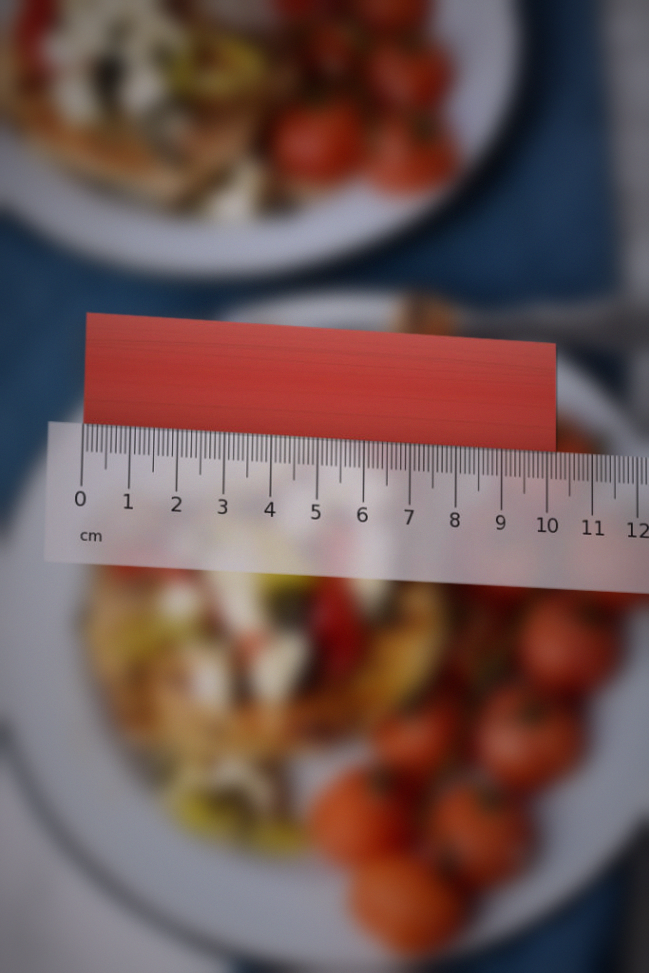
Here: 10.2 (cm)
